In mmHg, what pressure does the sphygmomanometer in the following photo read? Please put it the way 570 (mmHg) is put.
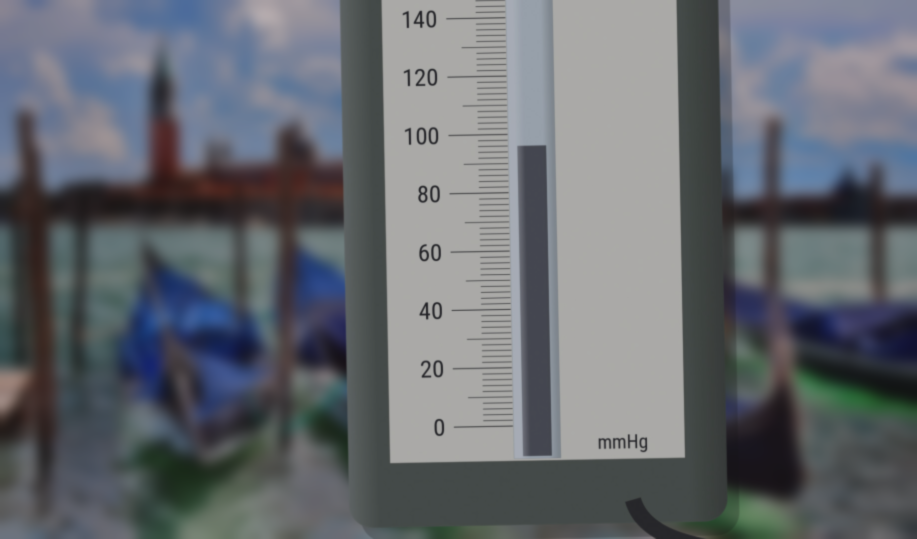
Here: 96 (mmHg)
